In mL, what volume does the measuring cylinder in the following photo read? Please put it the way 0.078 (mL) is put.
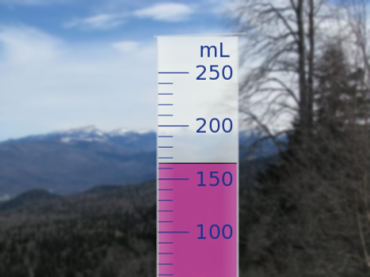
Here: 165 (mL)
